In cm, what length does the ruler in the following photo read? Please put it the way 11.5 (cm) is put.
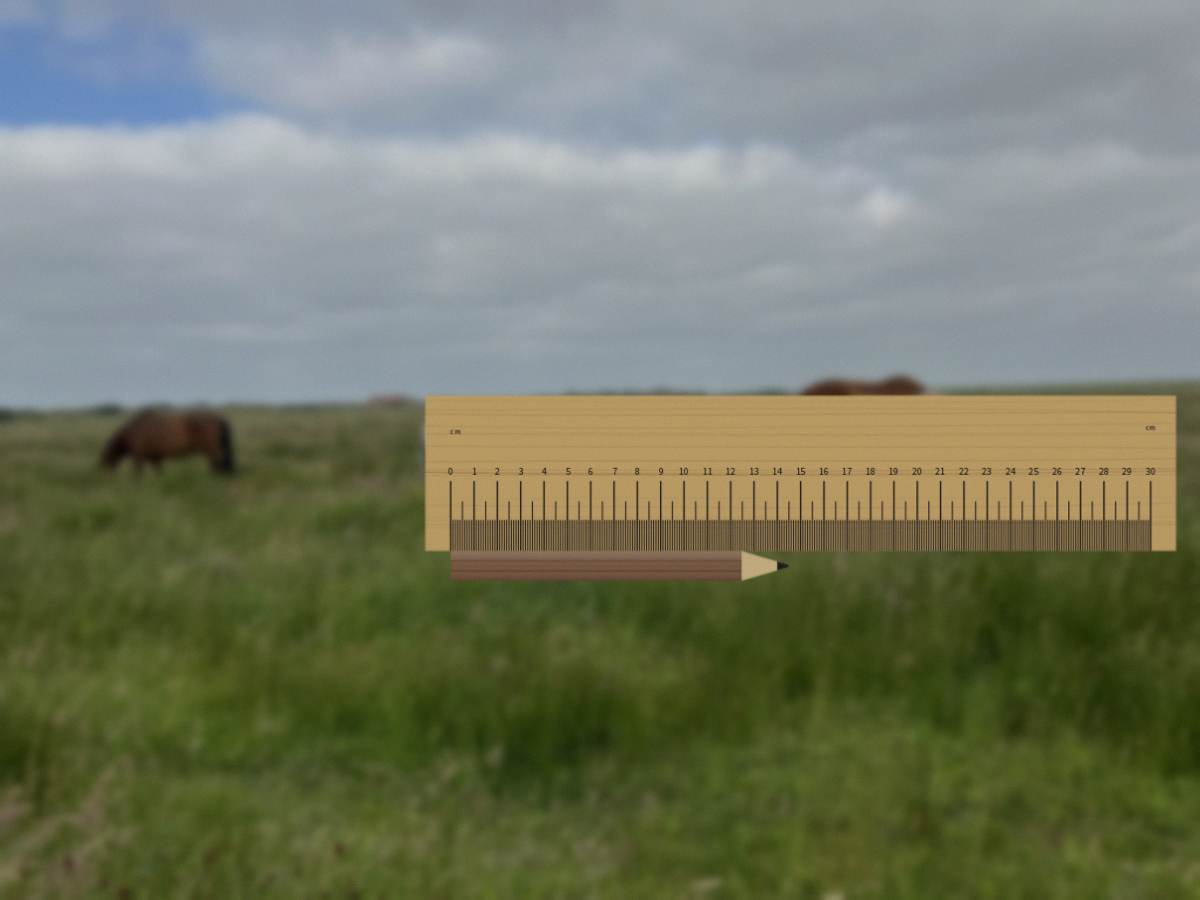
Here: 14.5 (cm)
